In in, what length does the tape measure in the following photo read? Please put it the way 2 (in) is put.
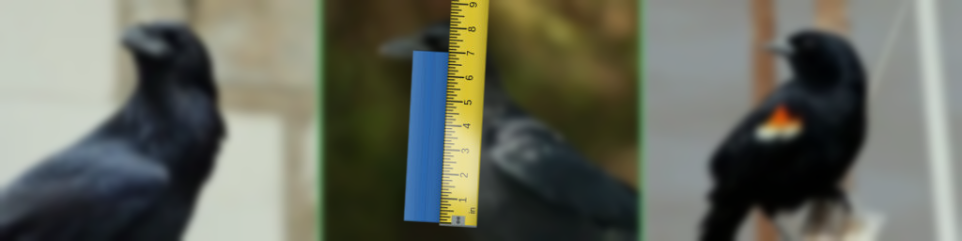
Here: 7 (in)
